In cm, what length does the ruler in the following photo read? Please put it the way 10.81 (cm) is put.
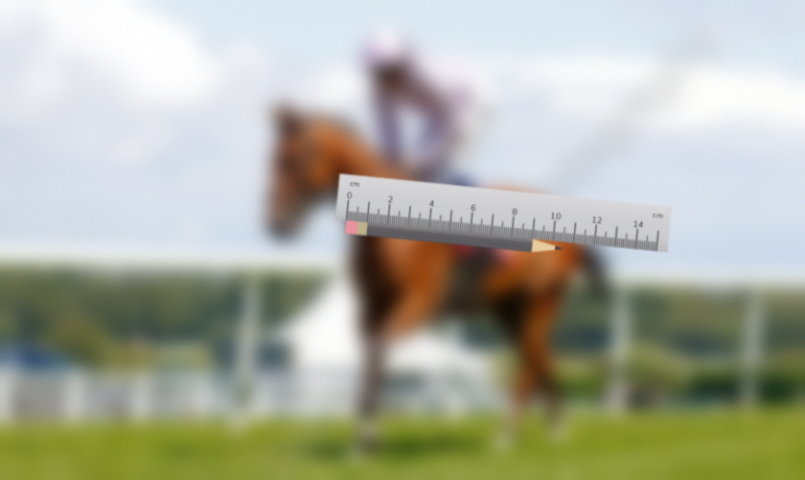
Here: 10.5 (cm)
